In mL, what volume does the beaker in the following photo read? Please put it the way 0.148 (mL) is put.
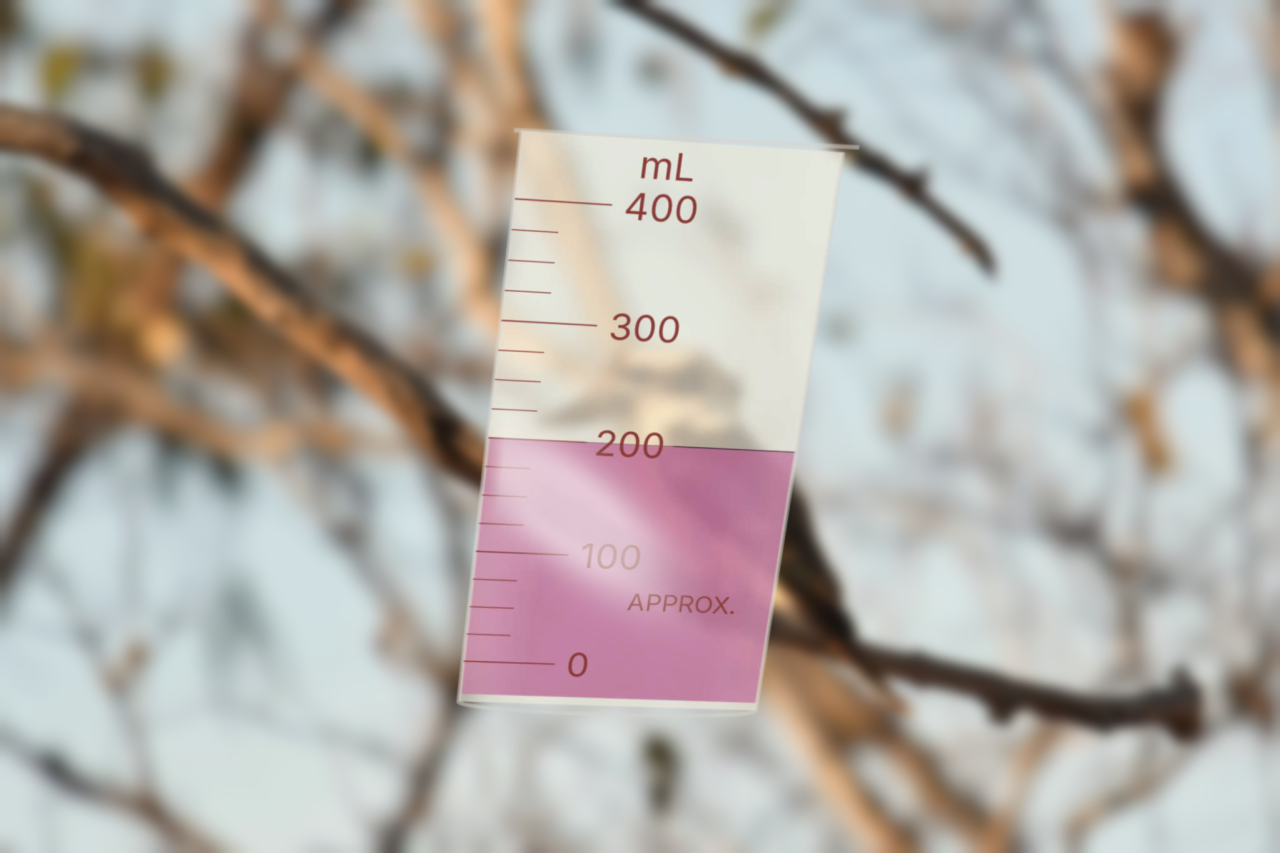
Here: 200 (mL)
